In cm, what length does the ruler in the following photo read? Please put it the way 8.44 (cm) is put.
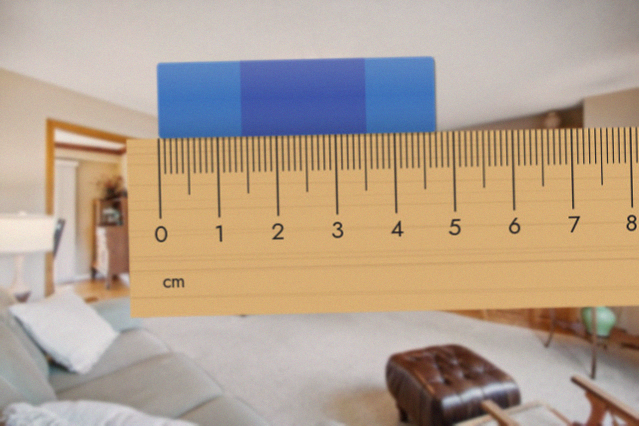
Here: 4.7 (cm)
